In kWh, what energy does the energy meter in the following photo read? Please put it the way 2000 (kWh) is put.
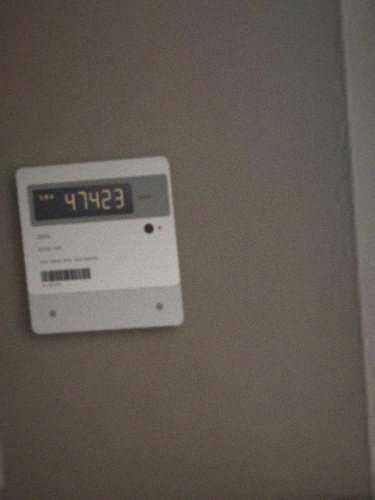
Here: 47423 (kWh)
